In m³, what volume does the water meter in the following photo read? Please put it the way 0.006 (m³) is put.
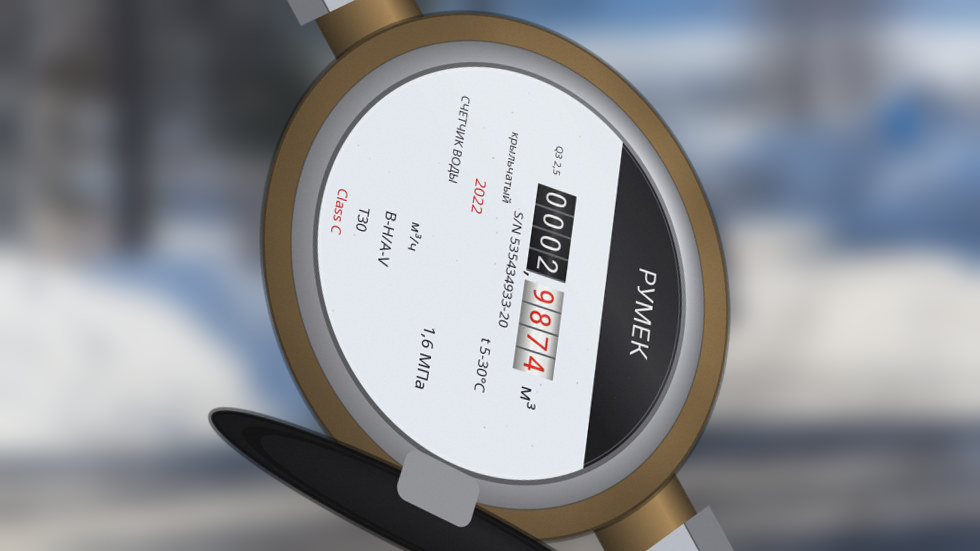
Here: 2.9874 (m³)
